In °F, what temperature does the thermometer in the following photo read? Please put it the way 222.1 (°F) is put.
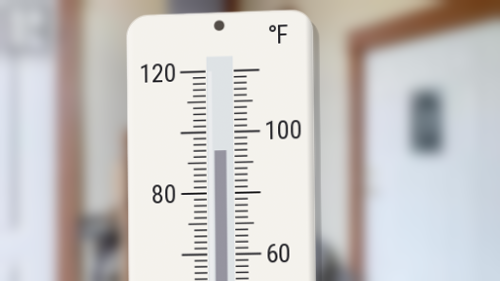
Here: 94 (°F)
